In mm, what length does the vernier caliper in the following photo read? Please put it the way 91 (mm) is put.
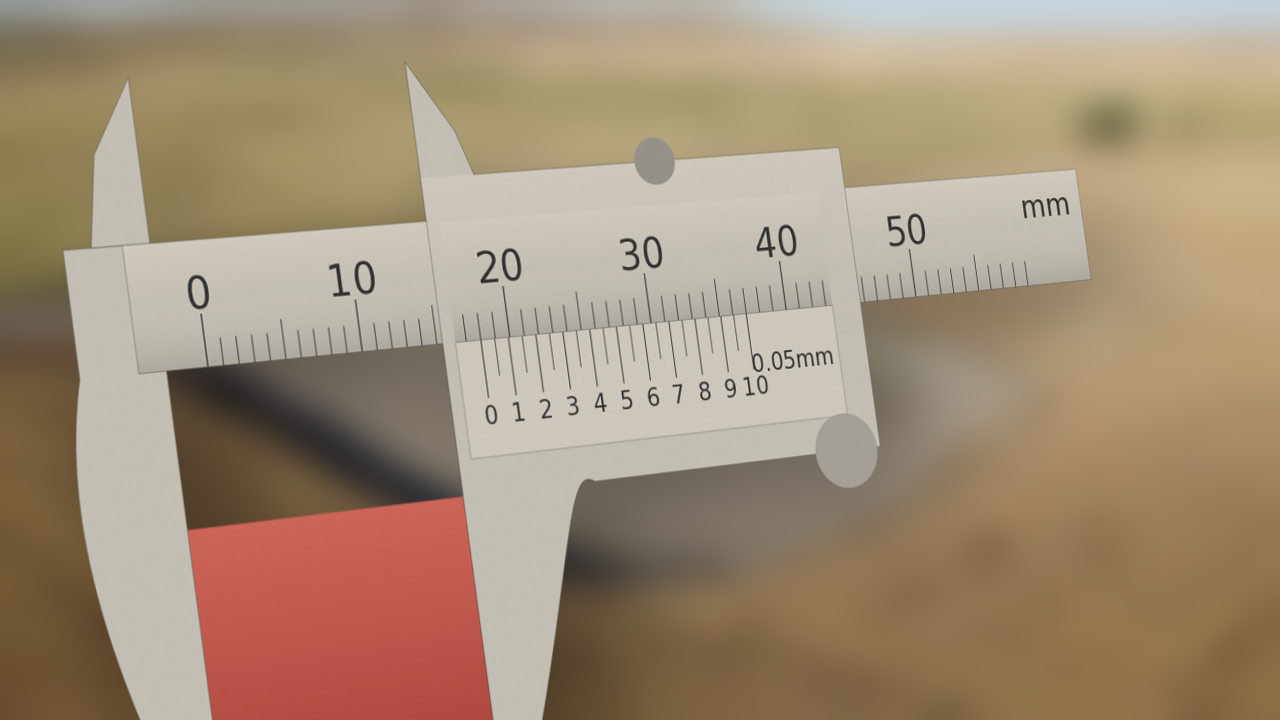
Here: 18.0 (mm)
